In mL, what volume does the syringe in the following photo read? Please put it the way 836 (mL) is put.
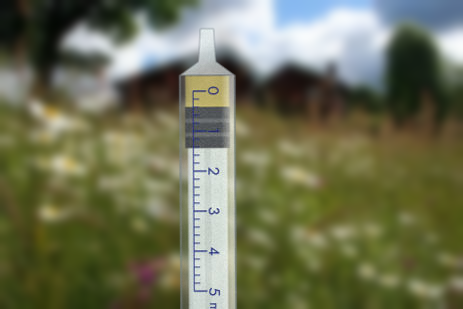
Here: 0.4 (mL)
